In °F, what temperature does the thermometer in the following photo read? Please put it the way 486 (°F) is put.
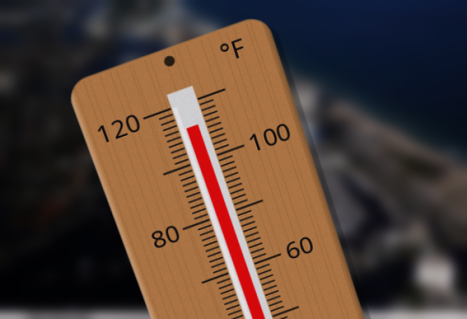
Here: 112 (°F)
